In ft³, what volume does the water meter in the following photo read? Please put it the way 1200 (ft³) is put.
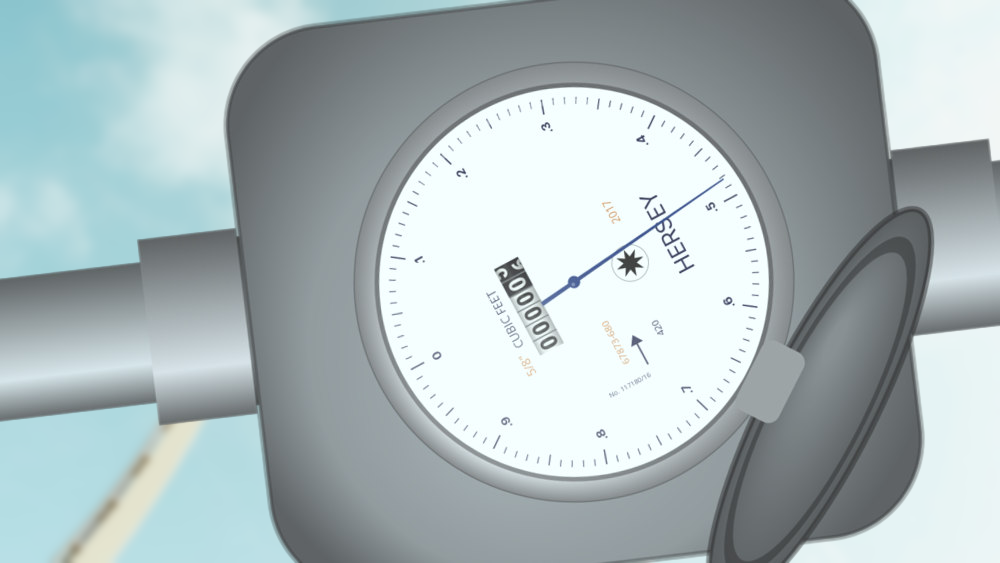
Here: 5.48 (ft³)
